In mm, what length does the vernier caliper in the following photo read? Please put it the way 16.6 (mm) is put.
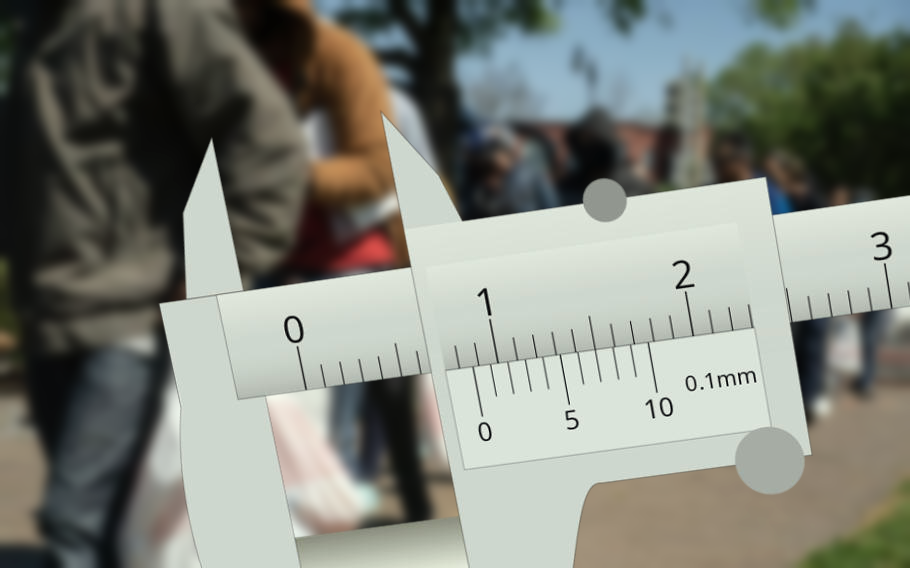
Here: 8.7 (mm)
